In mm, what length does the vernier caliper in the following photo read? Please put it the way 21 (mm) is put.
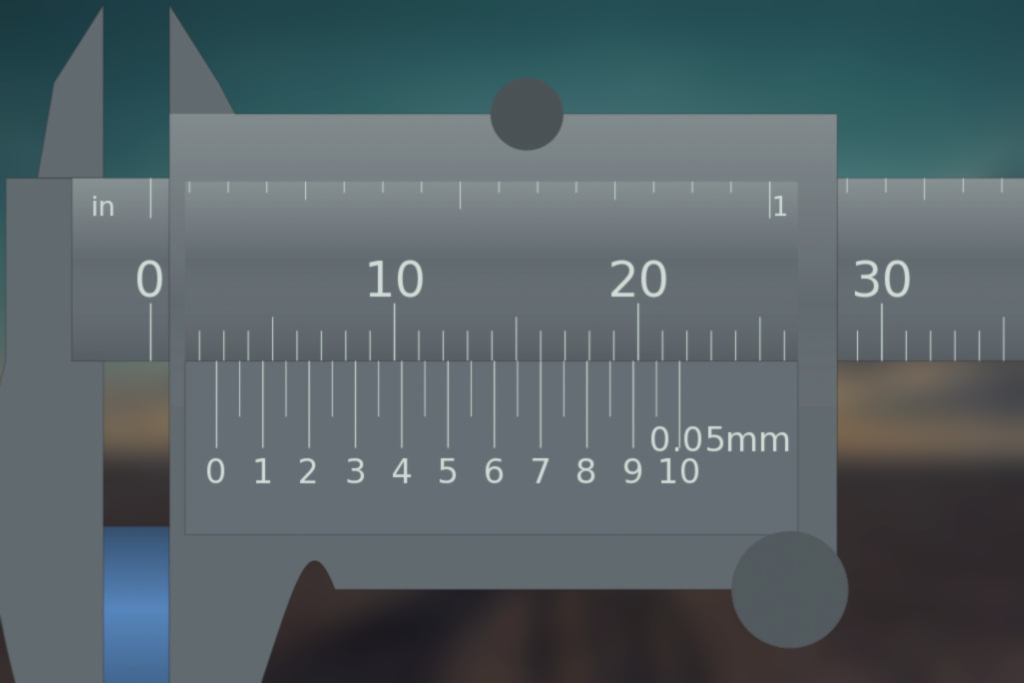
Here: 2.7 (mm)
